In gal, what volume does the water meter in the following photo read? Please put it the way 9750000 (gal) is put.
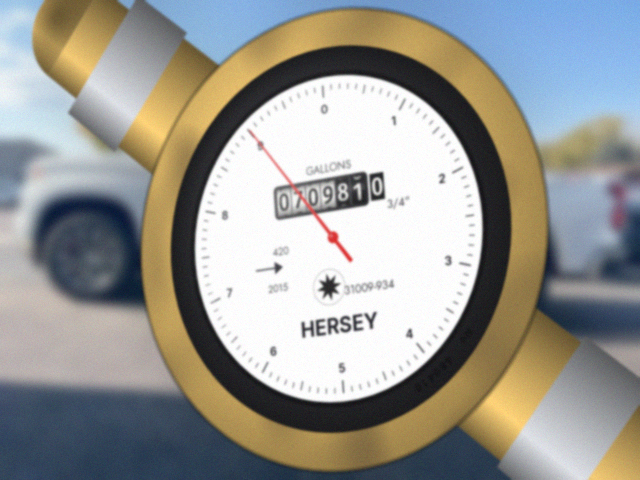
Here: 709809.0 (gal)
